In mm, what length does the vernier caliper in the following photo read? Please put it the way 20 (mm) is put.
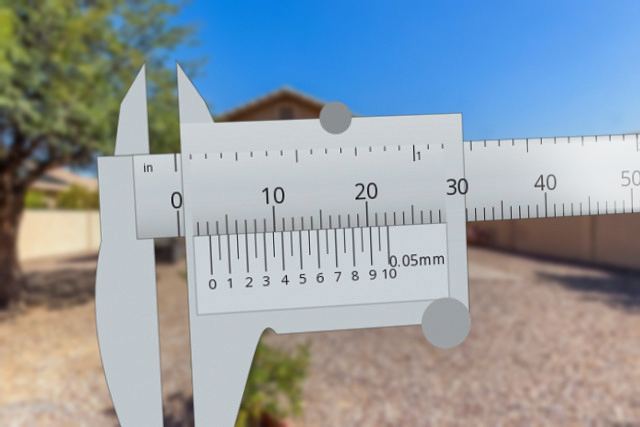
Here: 3.2 (mm)
